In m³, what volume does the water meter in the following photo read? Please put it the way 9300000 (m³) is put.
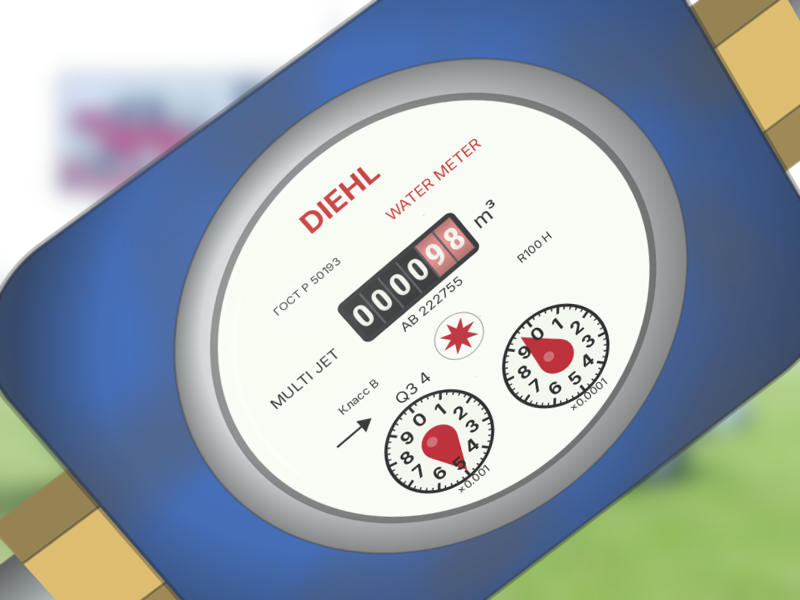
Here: 0.9849 (m³)
